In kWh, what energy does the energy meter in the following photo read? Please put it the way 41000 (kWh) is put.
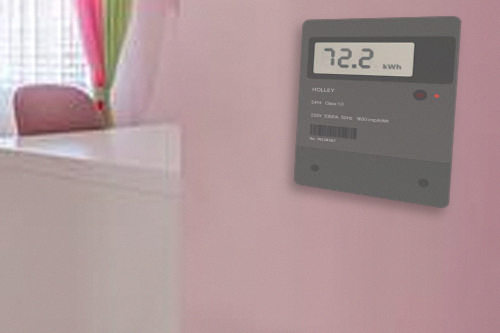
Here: 72.2 (kWh)
